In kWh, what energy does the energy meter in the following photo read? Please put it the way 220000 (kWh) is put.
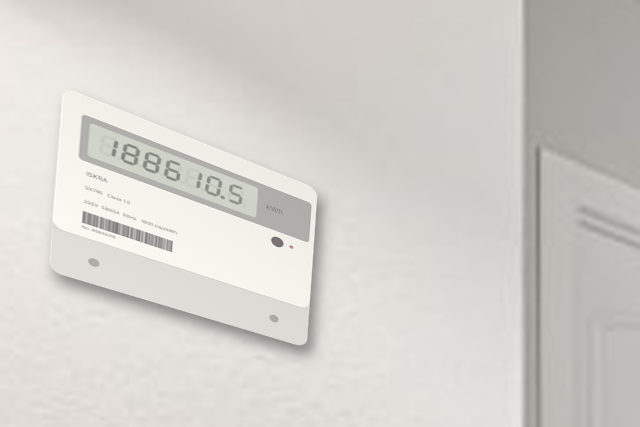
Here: 188610.5 (kWh)
